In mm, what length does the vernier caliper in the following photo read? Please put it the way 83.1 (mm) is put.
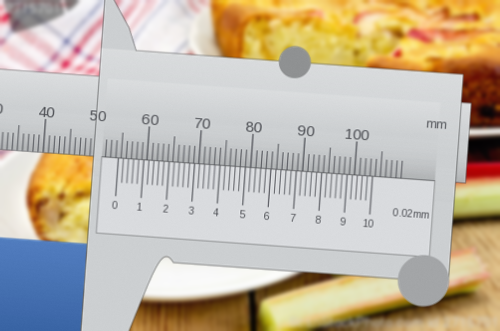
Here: 54.5 (mm)
